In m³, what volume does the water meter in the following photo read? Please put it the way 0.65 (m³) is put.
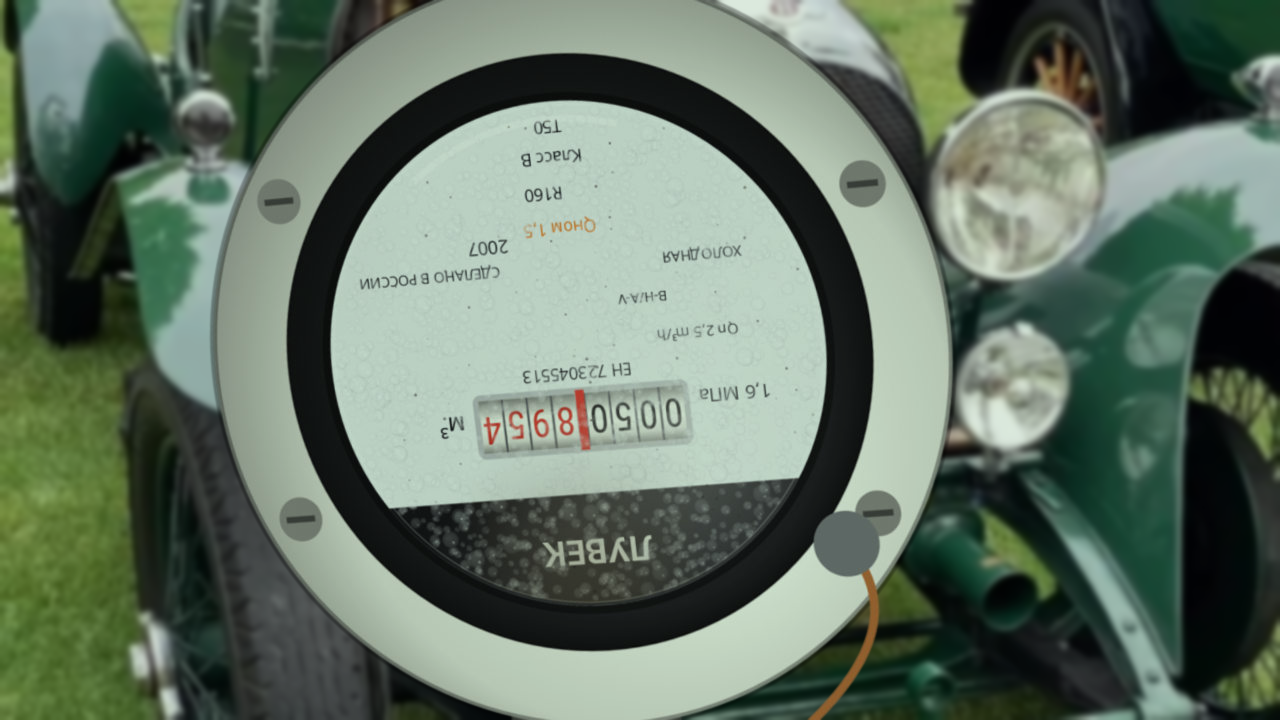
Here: 50.8954 (m³)
